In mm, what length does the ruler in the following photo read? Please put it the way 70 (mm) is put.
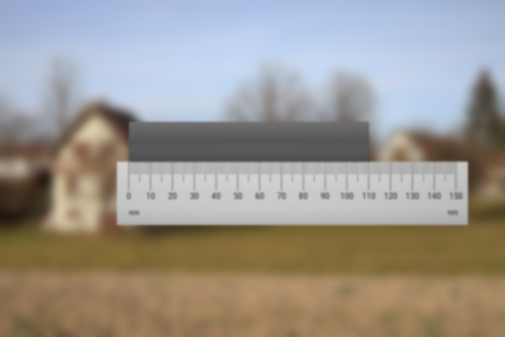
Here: 110 (mm)
